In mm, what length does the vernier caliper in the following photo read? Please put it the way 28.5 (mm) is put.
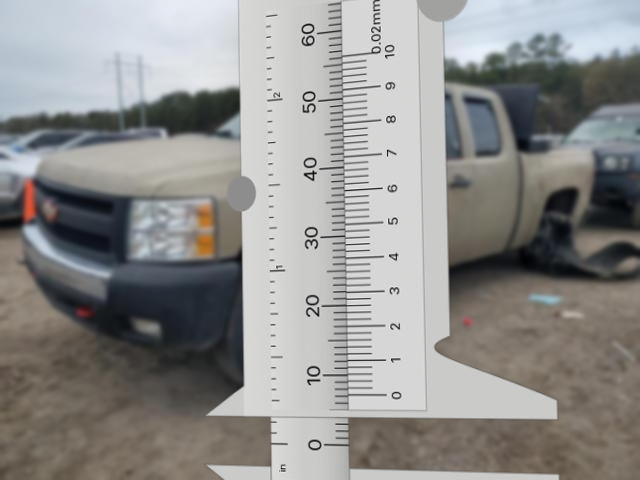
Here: 7.2 (mm)
